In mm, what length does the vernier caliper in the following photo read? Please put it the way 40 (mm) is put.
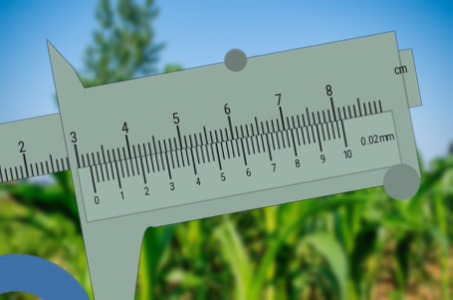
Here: 32.2 (mm)
